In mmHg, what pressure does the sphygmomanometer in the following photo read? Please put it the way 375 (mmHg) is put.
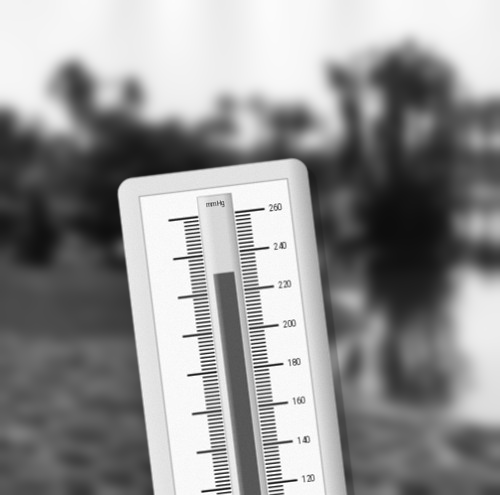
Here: 230 (mmHg)
